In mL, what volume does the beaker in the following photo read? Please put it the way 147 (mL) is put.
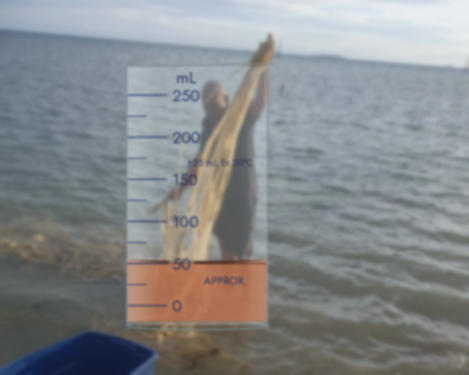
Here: 50 (mL)
